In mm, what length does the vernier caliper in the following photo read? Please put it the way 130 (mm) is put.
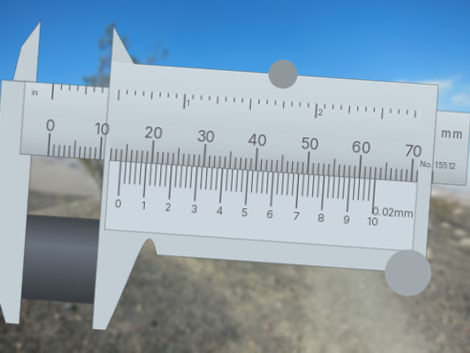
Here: 14.0 (mm)
